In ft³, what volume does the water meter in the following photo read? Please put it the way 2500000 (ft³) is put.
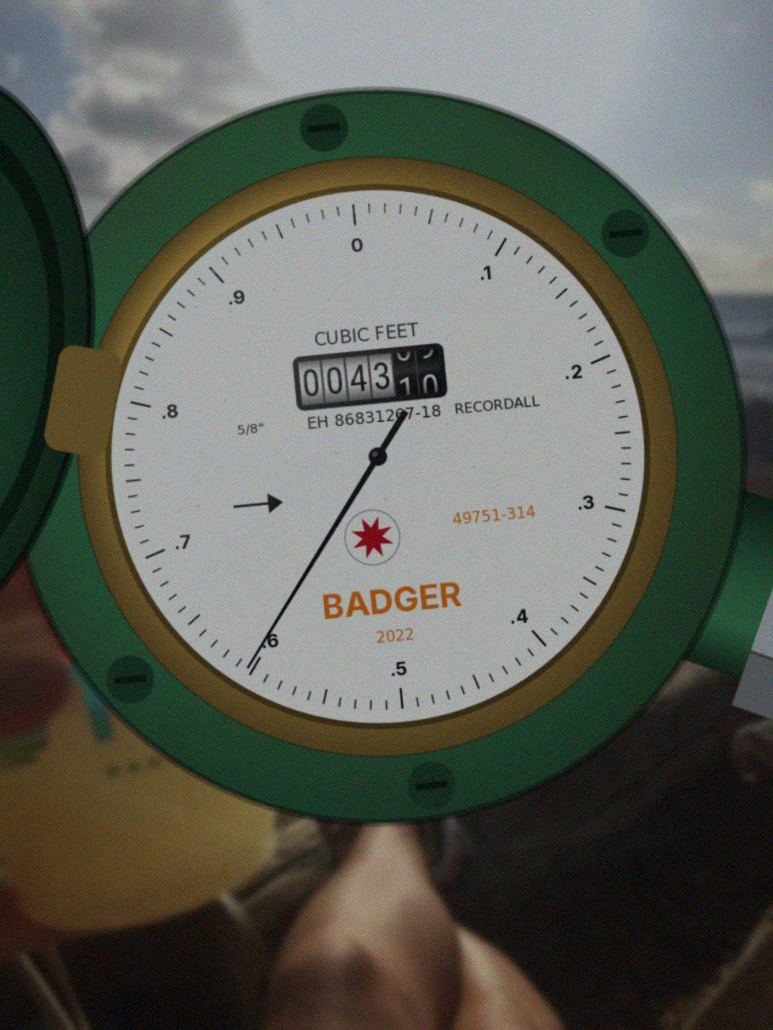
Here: 4309.60 (ft³)
